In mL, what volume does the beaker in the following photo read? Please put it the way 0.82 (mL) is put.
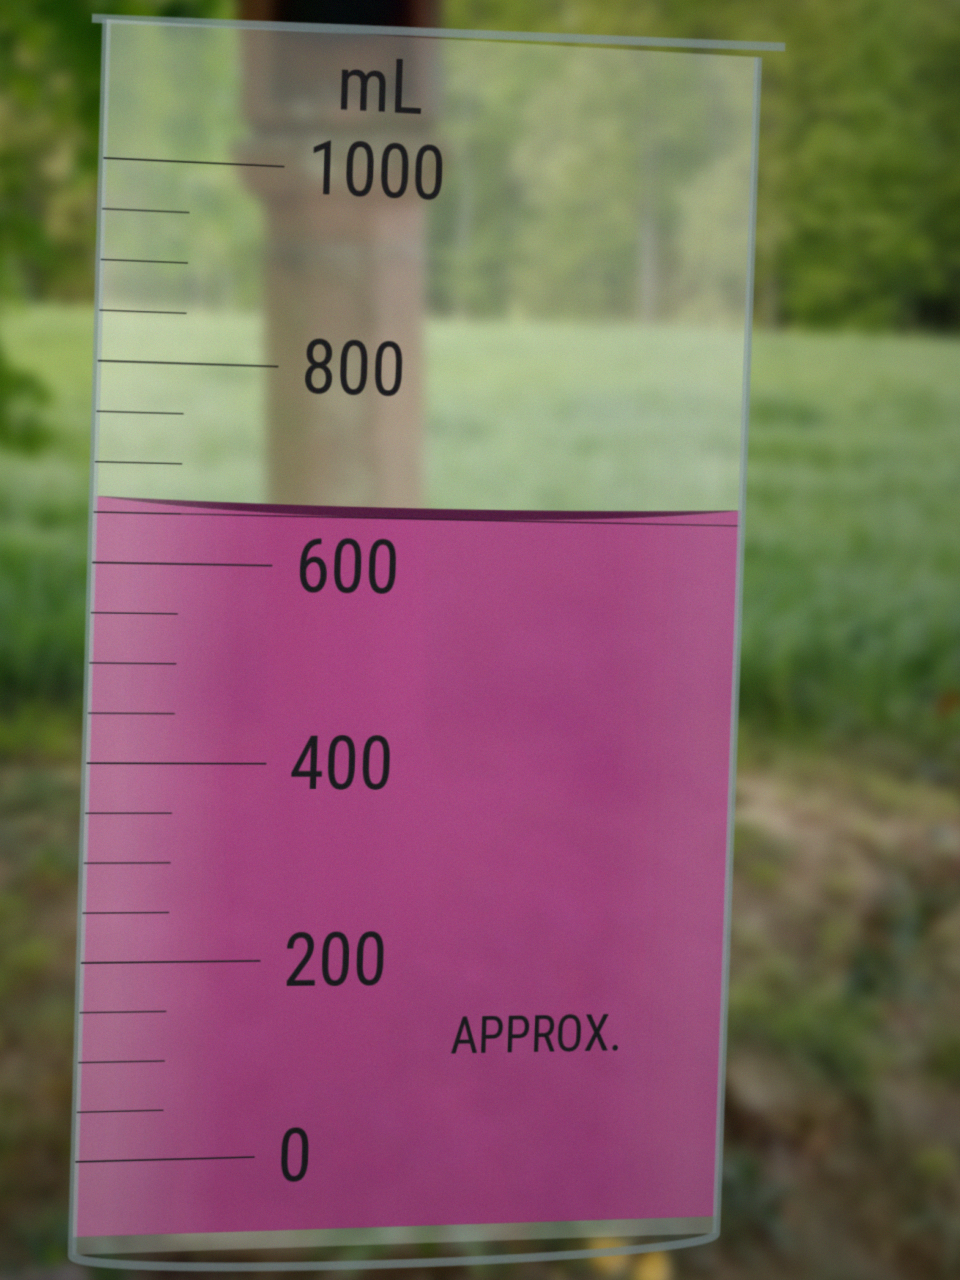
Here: 650 (mL)
